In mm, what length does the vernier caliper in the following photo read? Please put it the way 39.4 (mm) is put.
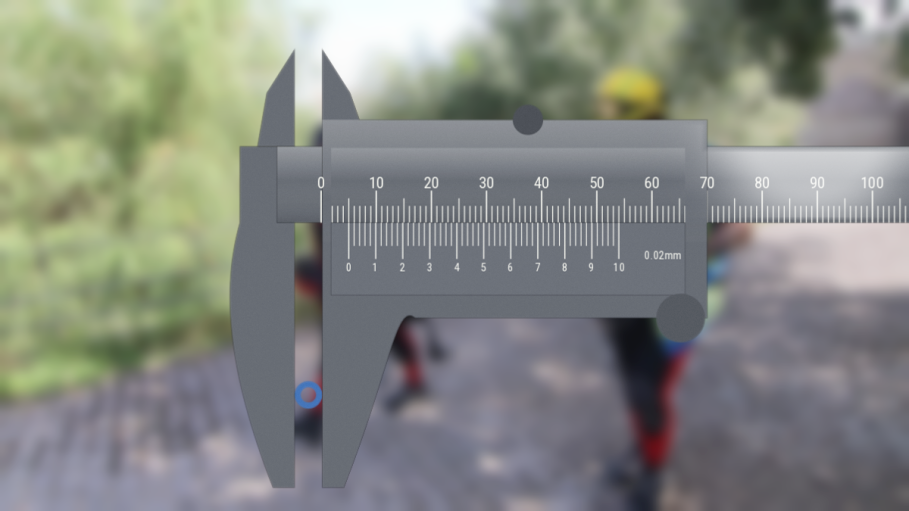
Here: 5.0 (mm)
